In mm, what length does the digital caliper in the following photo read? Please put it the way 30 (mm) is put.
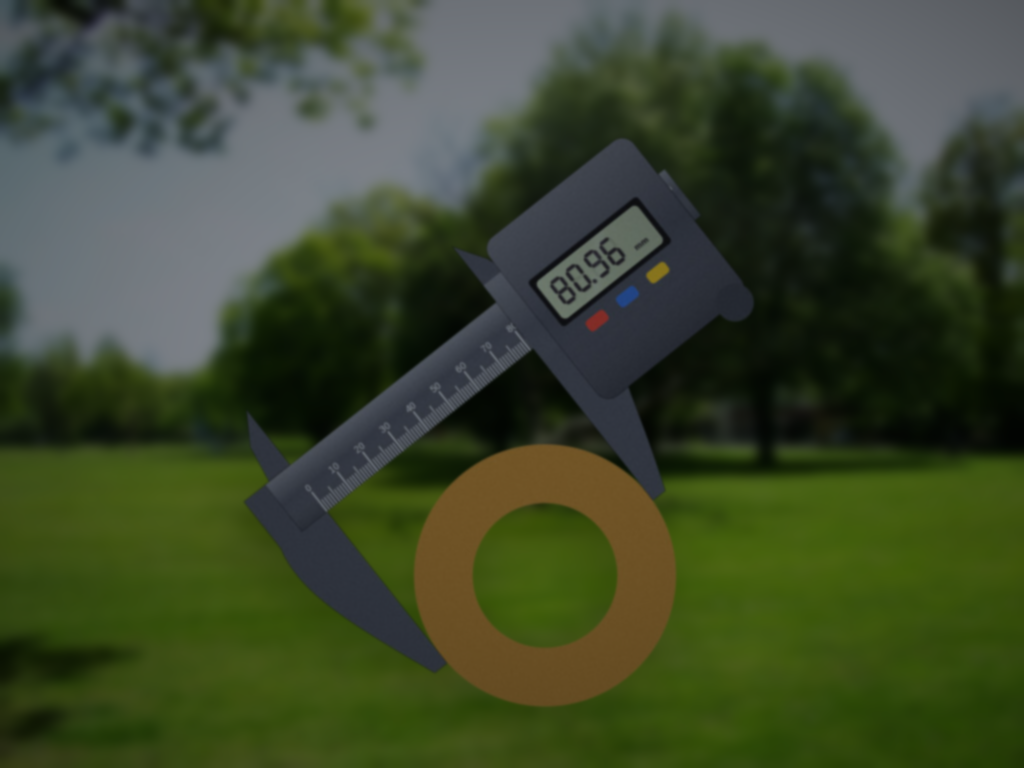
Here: 80.96 (mm)
